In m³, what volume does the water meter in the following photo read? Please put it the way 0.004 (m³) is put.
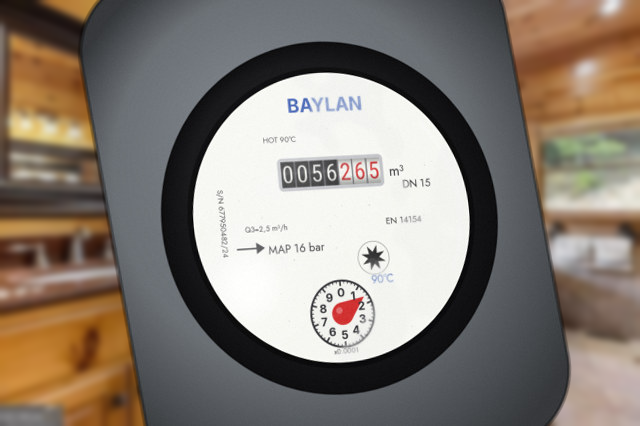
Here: 56.2651 (m³)
